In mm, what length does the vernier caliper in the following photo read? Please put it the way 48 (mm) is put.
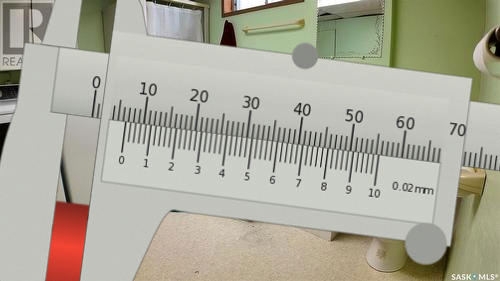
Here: 6.5 (mm)
